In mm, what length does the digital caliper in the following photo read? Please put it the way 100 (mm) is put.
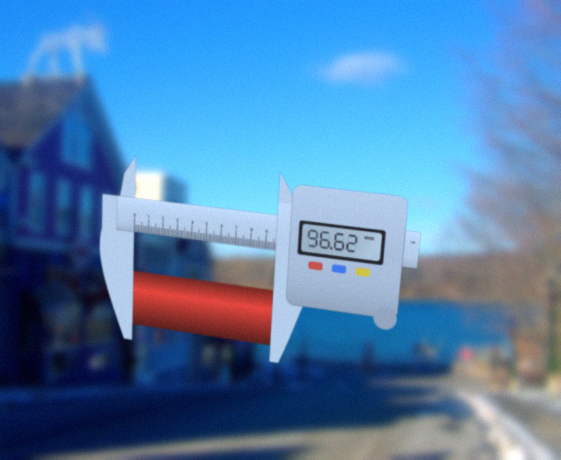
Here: 96.62 (mm)
